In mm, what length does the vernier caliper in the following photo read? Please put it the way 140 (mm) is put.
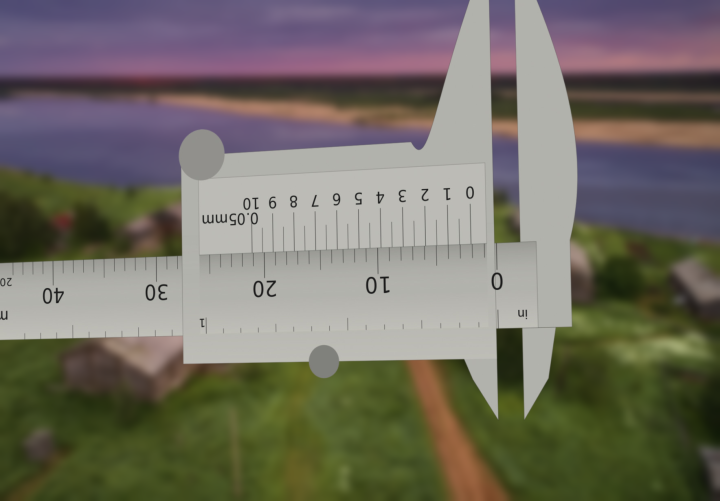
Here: 2.1 (mm)
